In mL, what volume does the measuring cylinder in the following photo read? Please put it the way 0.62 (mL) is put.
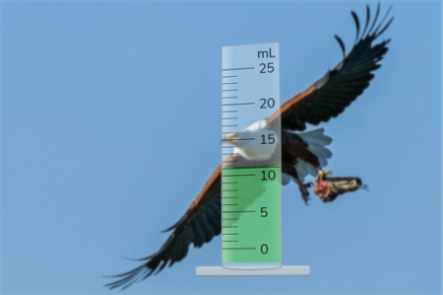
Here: 11 (mL)
